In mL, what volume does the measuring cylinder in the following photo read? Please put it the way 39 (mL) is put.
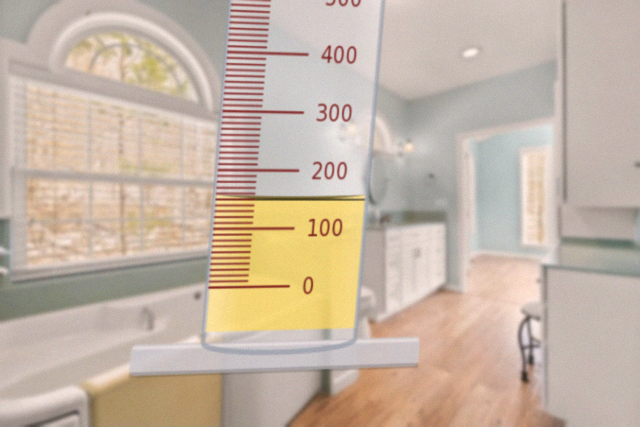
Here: 150 (mL)
